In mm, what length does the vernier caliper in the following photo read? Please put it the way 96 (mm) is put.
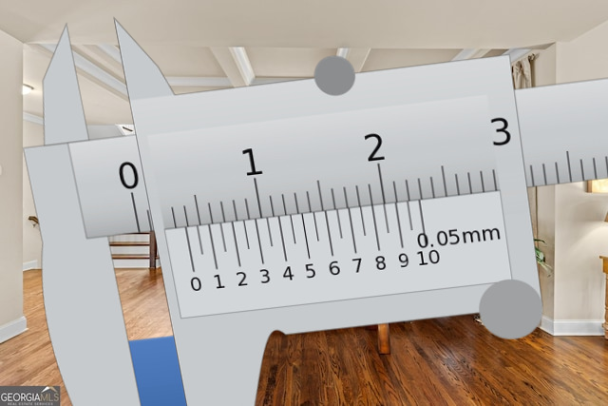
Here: 3.8 (mm)
